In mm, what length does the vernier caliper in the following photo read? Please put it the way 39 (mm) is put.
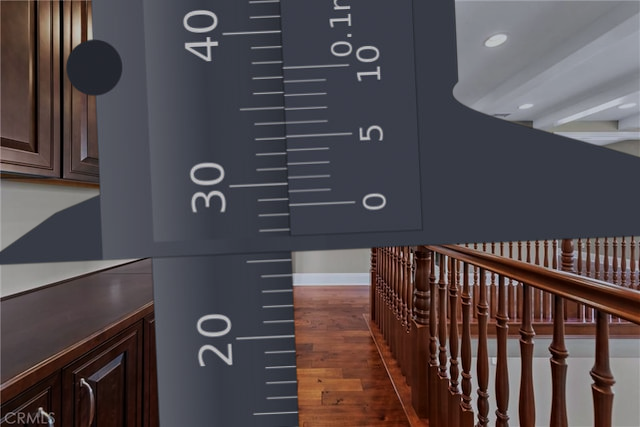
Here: 28.6 (mm)
